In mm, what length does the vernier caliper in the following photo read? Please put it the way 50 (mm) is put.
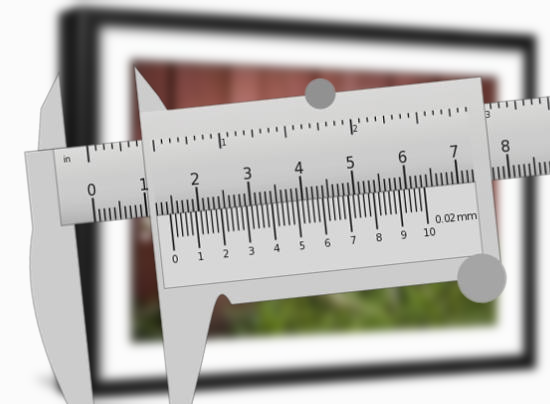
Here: 14.5 (mm)
